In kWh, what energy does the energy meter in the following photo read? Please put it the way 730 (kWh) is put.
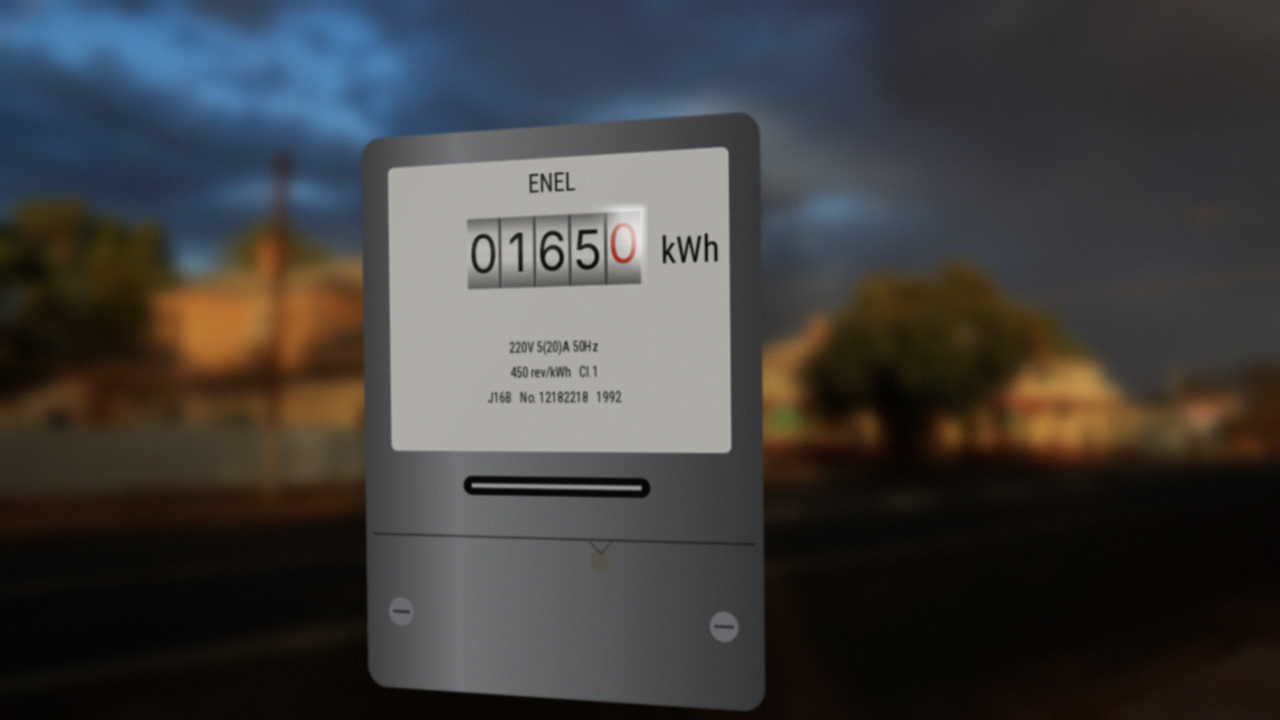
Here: 165.0 (kWh)
